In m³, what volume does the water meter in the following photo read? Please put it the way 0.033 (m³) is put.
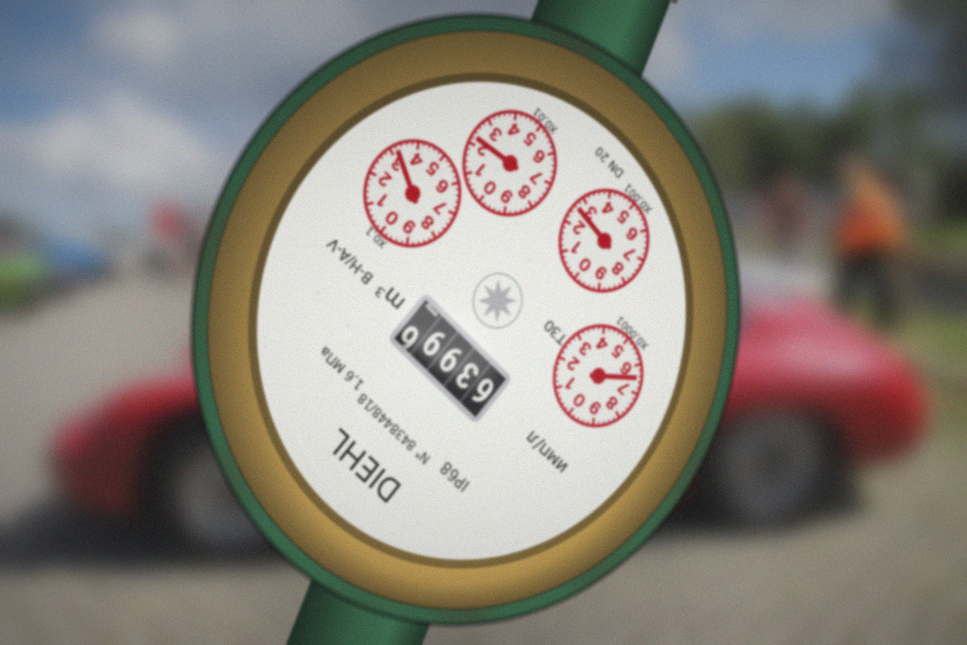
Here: 63996.3226 (m³)
